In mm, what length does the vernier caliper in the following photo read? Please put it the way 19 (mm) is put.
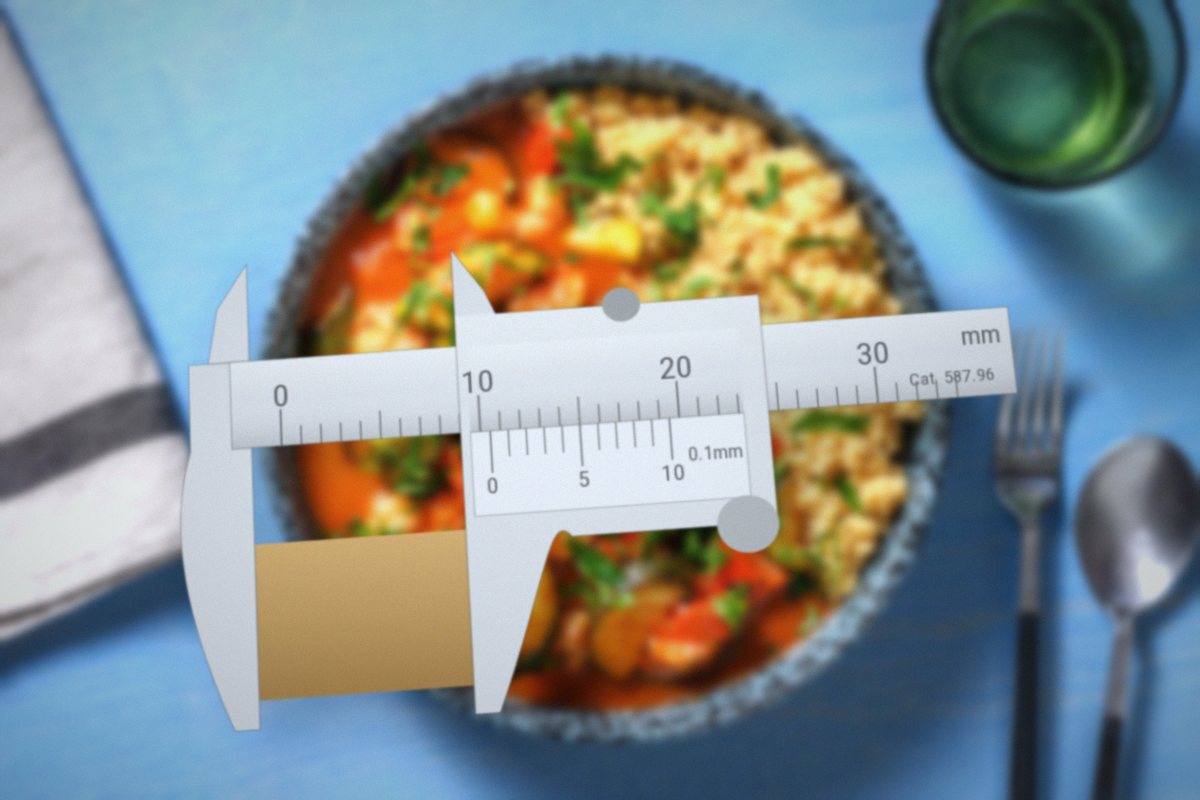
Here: 10.5 (mm)
